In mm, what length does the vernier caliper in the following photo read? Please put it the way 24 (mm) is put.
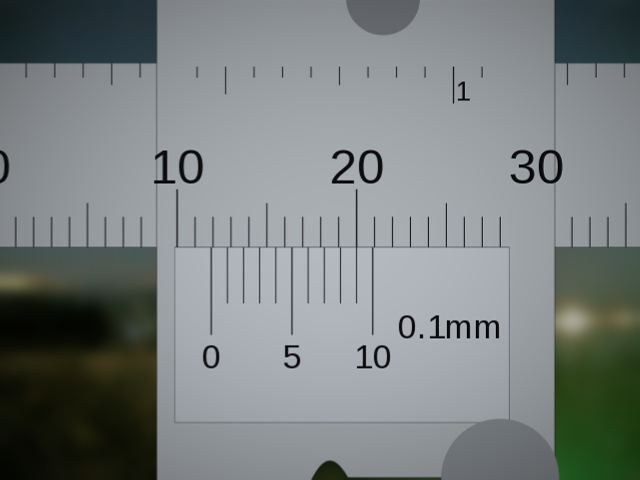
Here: 11.9 (mm)
